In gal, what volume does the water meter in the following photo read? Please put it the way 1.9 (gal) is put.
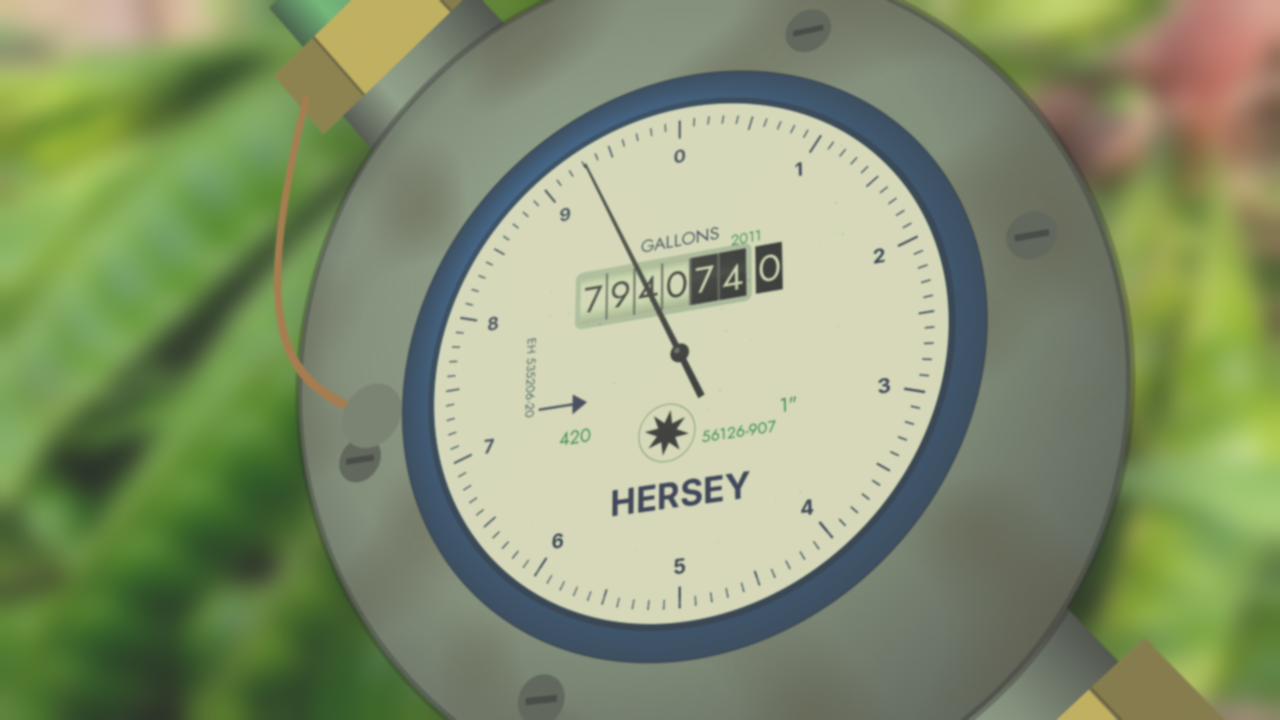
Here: 7940739.3 (gal)
